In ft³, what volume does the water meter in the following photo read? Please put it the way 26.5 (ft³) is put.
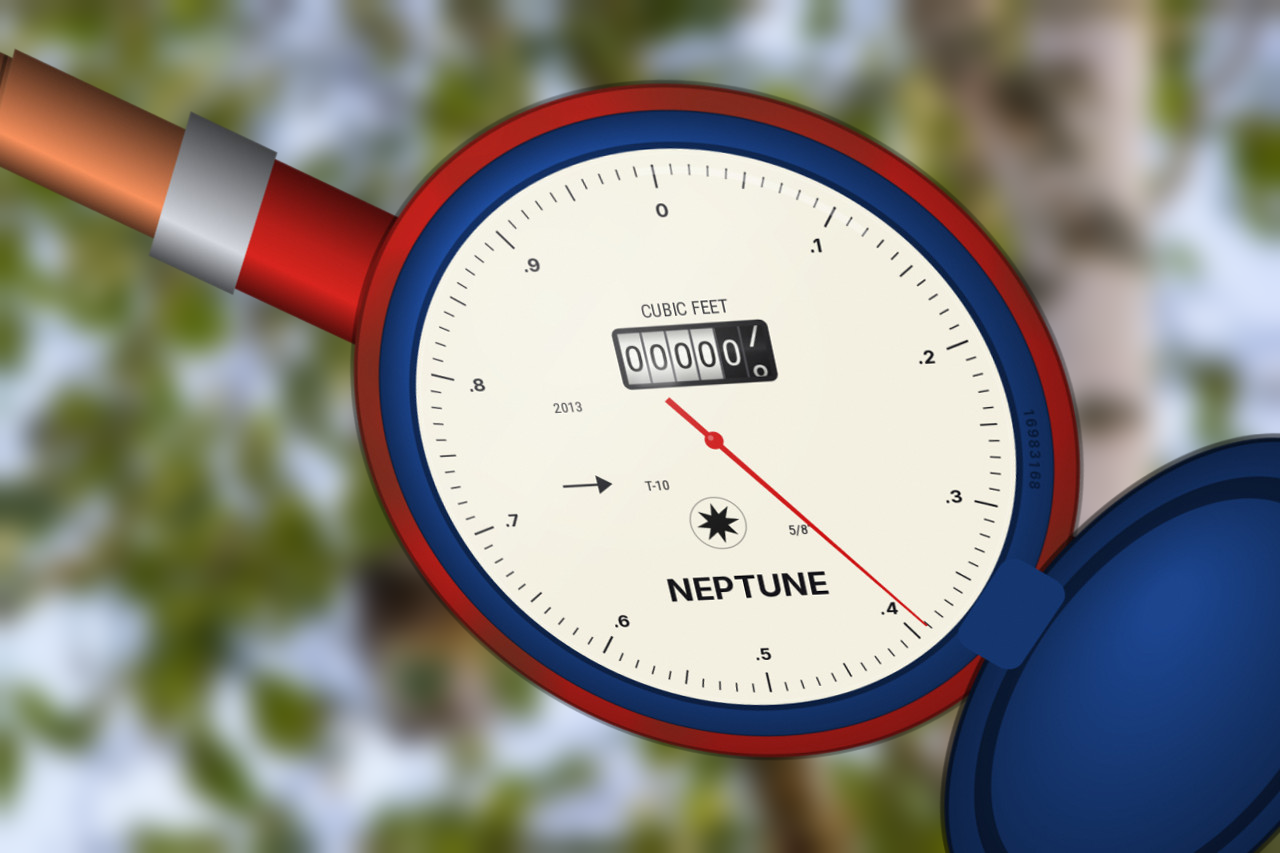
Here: 7.39 (ft³)
